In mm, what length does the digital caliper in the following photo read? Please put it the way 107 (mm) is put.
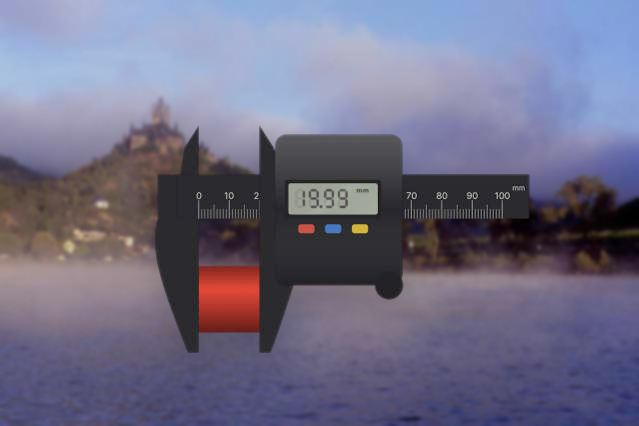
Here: 19.99 (mm)
